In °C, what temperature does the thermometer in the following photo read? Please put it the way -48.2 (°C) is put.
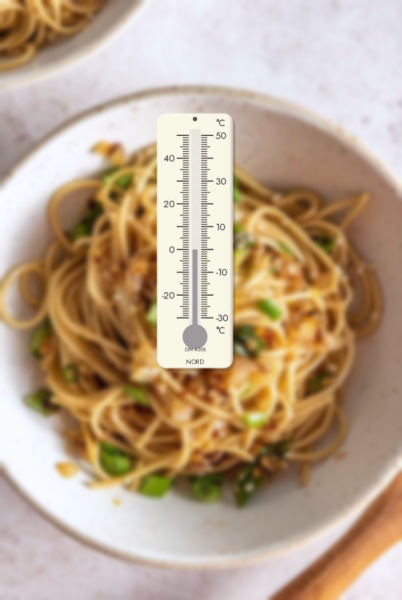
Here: 0 (°C)
